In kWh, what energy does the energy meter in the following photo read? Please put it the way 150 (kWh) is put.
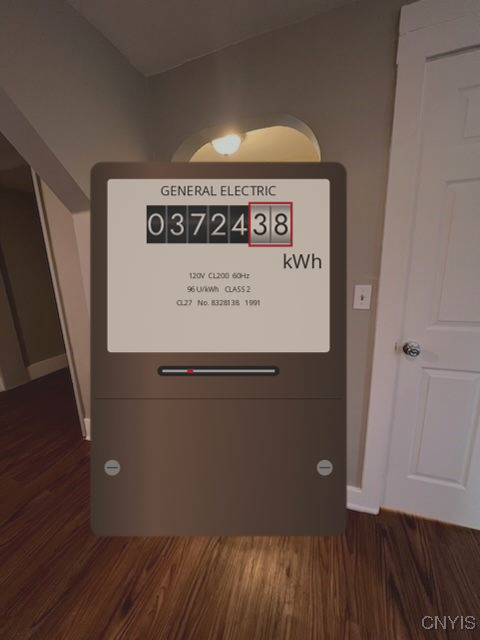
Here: 3724.38 (kWh)
